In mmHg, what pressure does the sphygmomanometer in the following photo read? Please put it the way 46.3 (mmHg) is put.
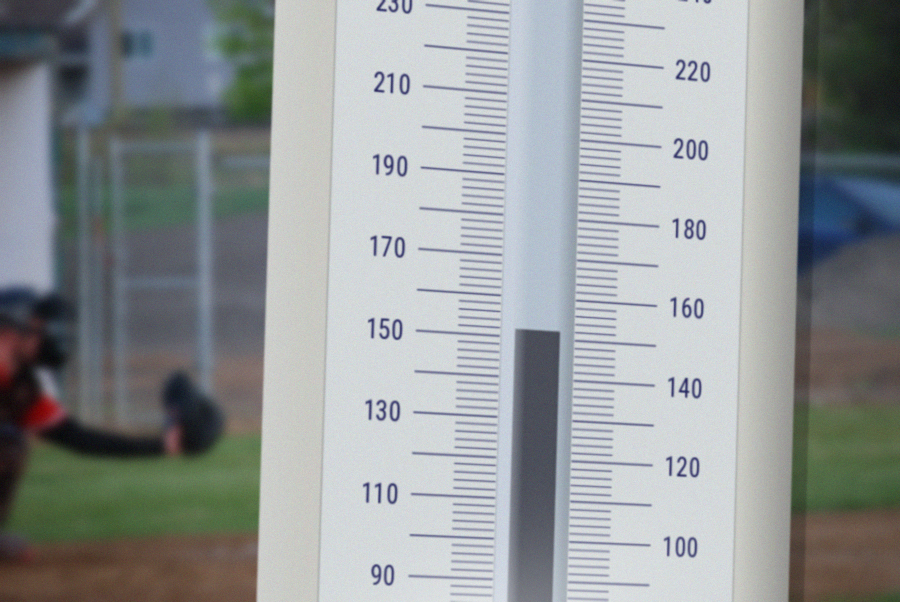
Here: 152 (mmHg)
